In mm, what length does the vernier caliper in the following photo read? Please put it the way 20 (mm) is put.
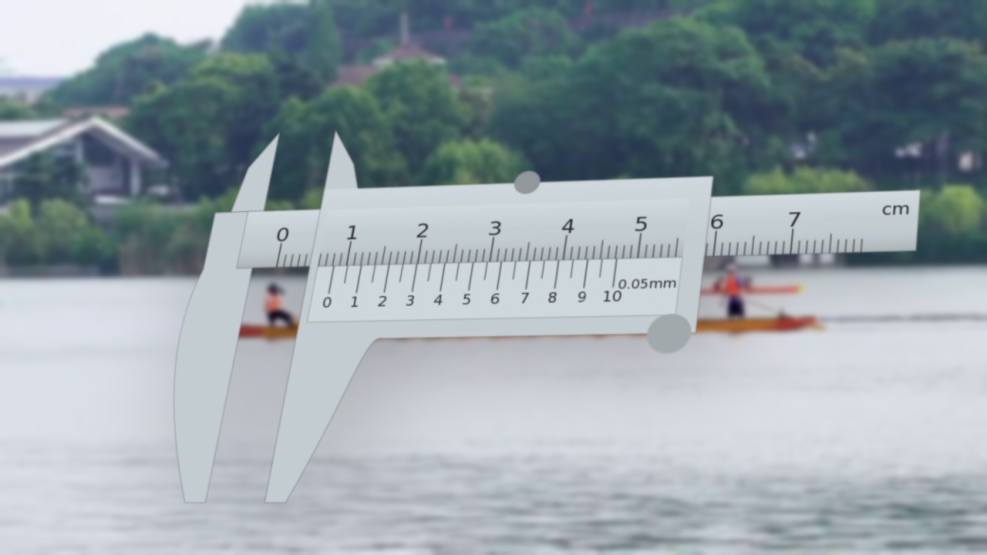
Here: 8.2 (mm)
